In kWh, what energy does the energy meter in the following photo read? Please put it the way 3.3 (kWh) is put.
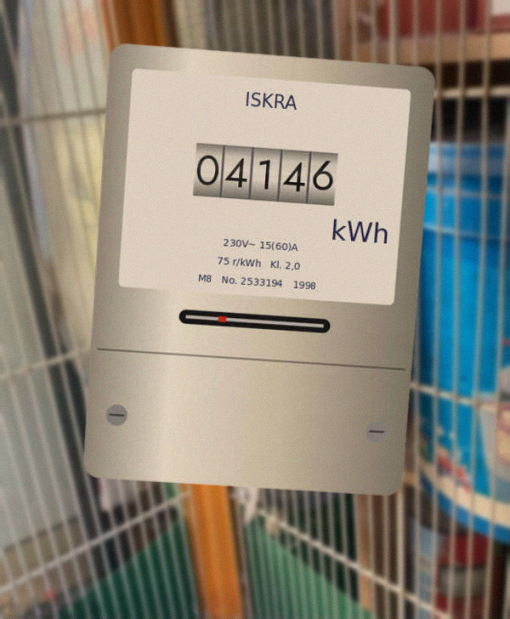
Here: 4146 (kWh)
